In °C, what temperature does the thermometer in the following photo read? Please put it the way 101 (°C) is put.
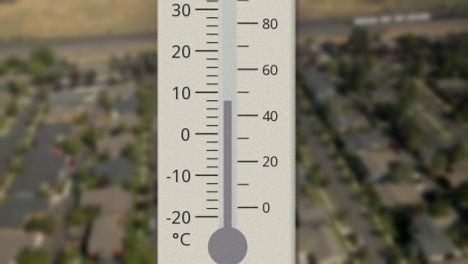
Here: 8 (°C)
